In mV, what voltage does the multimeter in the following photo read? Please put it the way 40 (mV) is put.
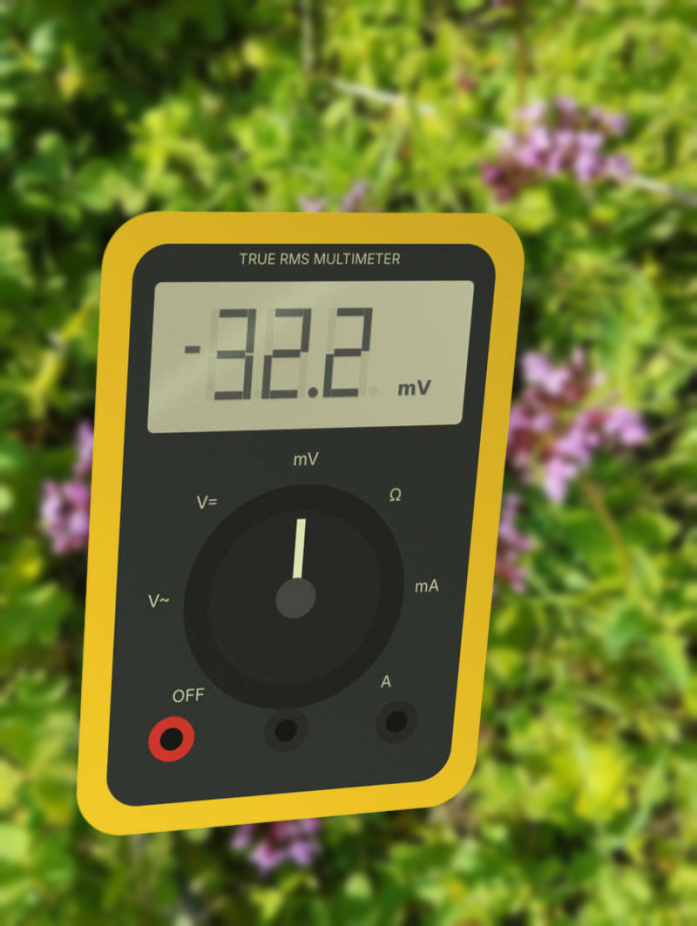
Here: -32.2 (mV)
